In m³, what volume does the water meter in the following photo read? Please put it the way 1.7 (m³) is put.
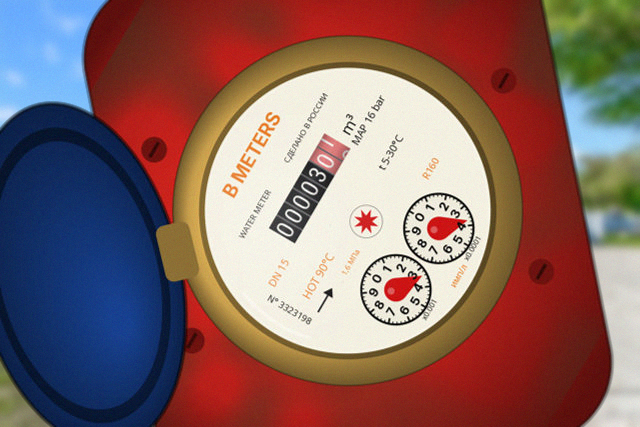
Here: 3.0133 (m³)
